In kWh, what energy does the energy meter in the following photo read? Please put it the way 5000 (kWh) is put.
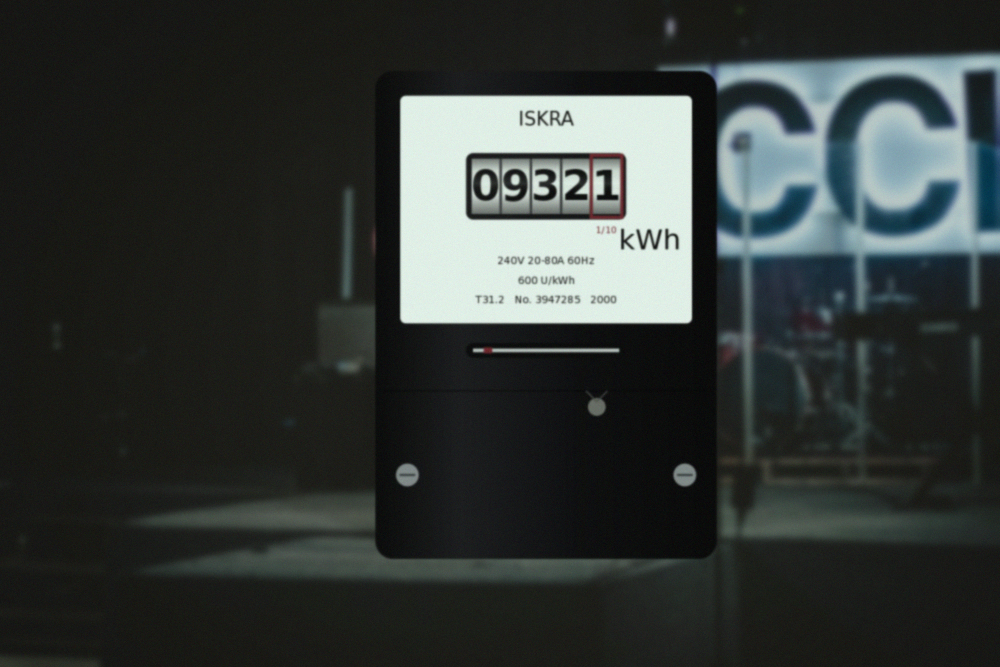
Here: 932.1 (kWh)
